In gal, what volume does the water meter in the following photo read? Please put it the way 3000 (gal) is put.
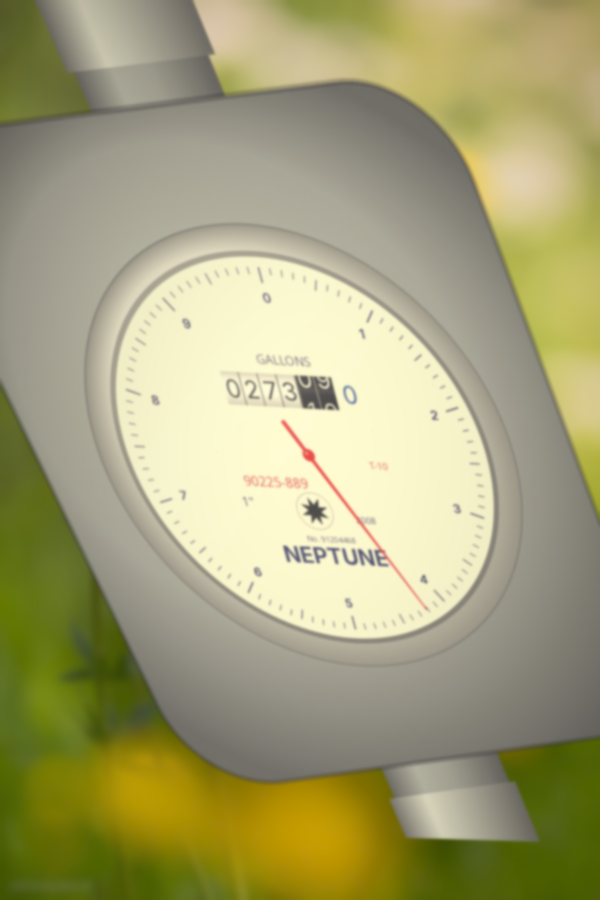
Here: 273094.2 (gal)
